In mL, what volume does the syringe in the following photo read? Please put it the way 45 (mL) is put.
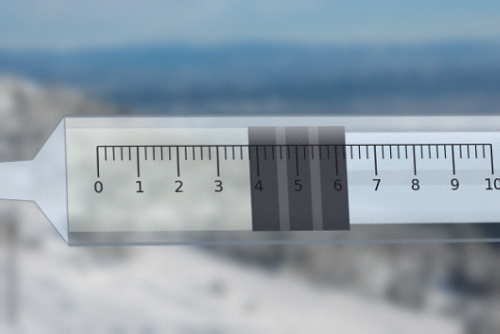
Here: 3.8 (mL)
